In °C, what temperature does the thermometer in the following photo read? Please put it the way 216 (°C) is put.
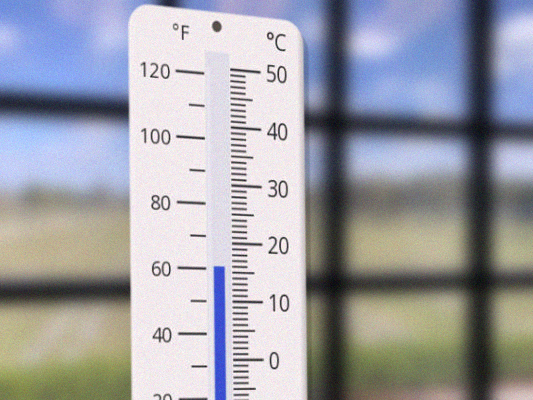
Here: 16 (°C)
